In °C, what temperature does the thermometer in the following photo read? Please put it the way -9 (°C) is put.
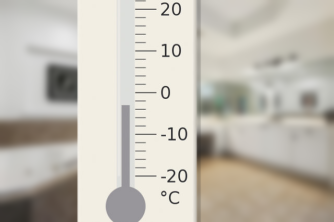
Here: -3 (°C)
